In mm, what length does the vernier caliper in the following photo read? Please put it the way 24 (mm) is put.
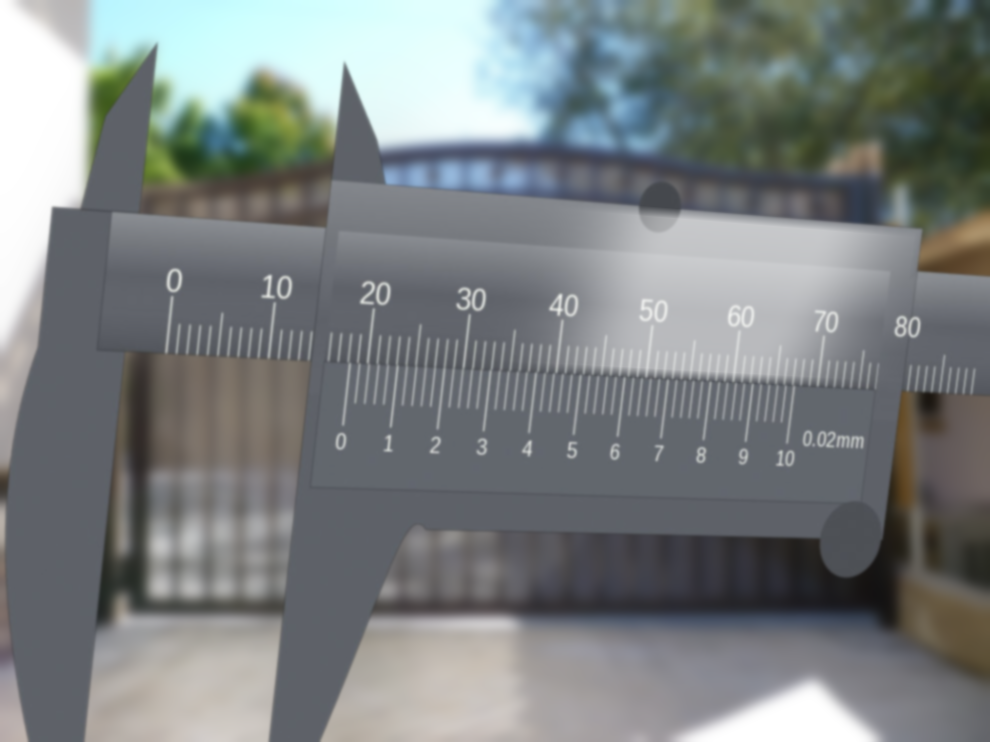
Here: 18.2 (mm)
